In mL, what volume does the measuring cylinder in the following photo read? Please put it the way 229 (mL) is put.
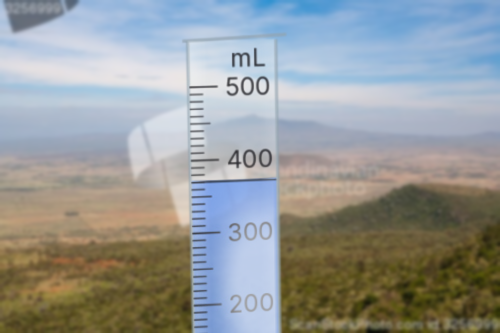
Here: 370 (mL)
